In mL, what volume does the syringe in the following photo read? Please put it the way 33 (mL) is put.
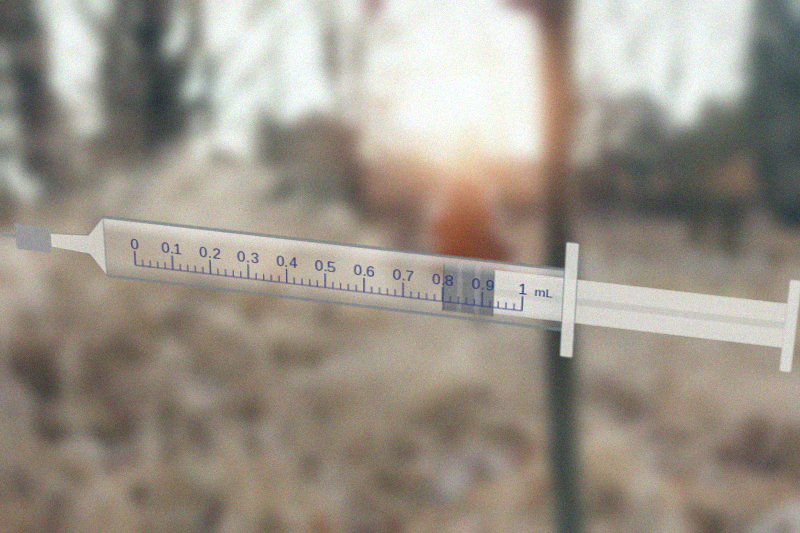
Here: 0.8 (mL)
